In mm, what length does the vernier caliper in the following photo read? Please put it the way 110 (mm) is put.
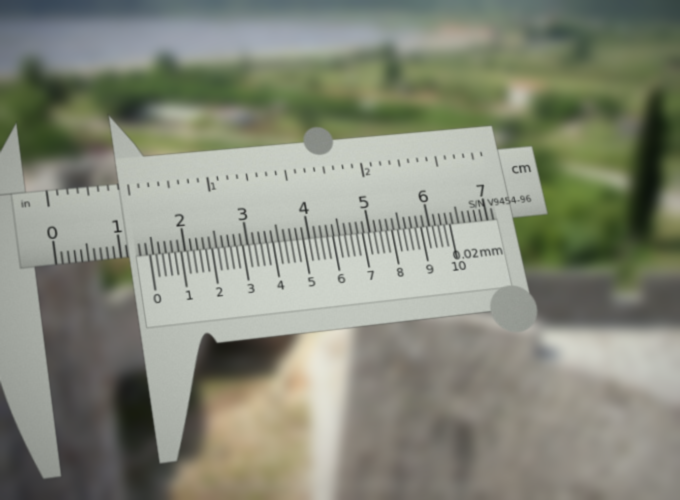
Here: 14.5 (mm)
